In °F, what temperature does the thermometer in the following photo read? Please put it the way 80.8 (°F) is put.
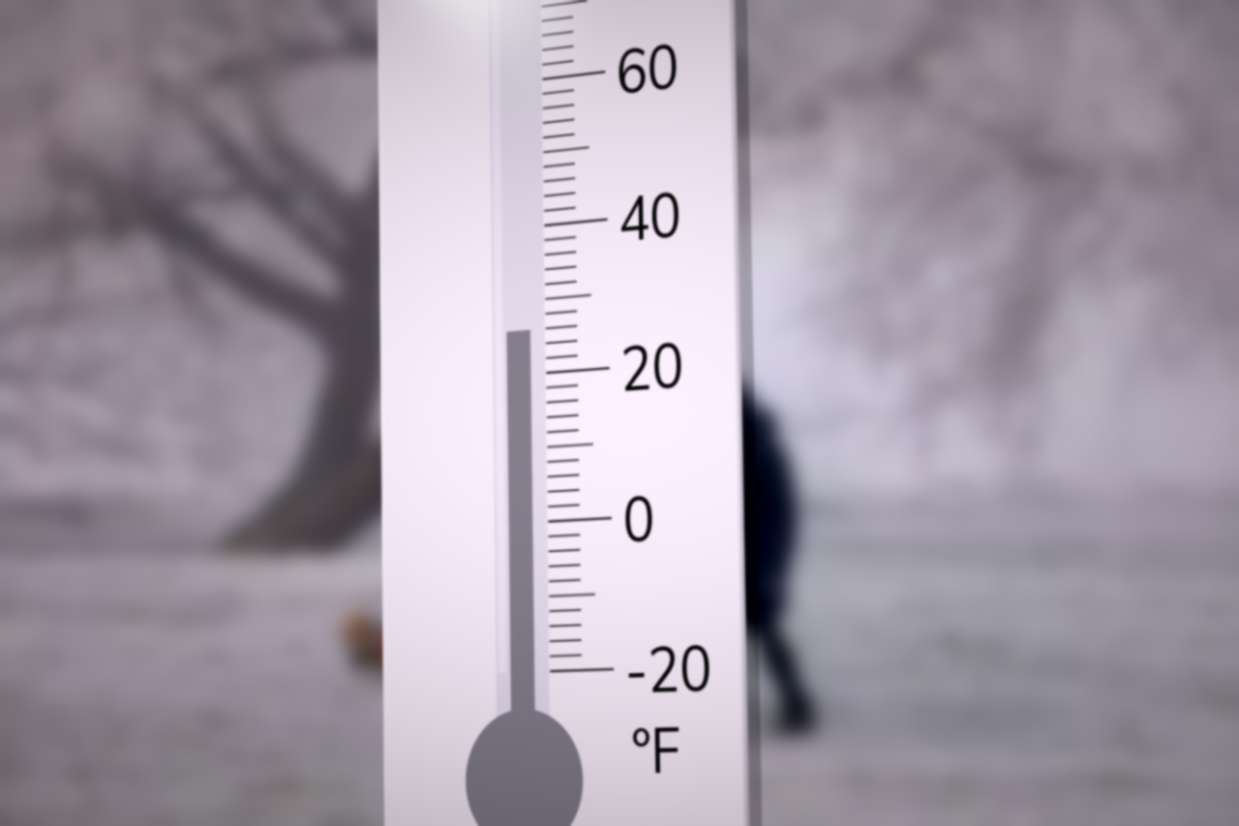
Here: 26 (°F)
